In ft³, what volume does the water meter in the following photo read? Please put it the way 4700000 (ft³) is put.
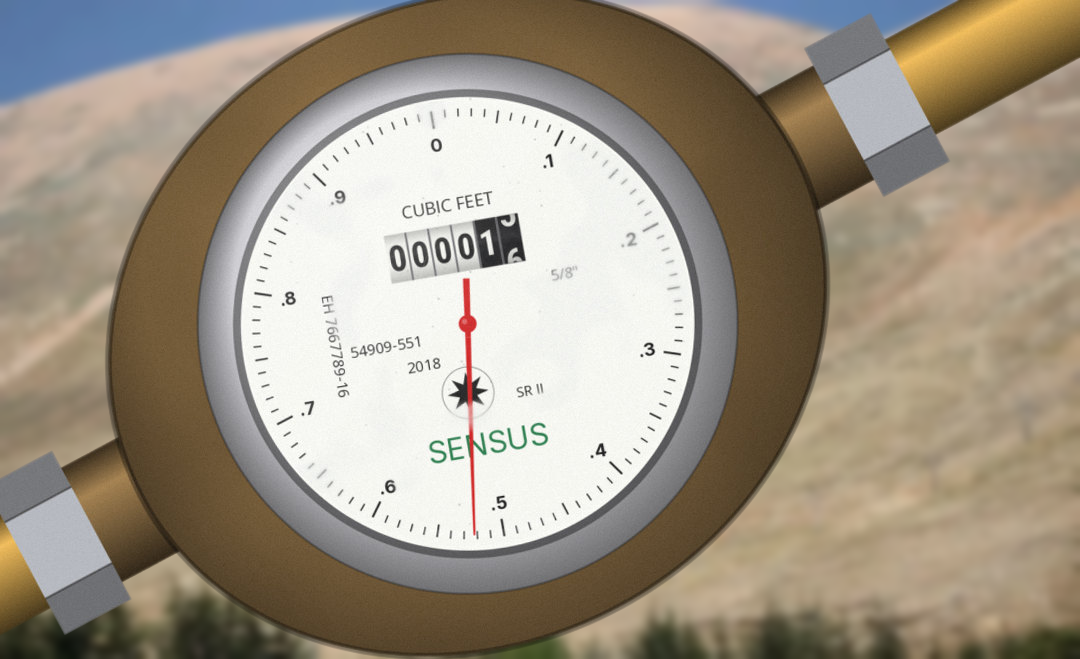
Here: 15.52 (ft³)
